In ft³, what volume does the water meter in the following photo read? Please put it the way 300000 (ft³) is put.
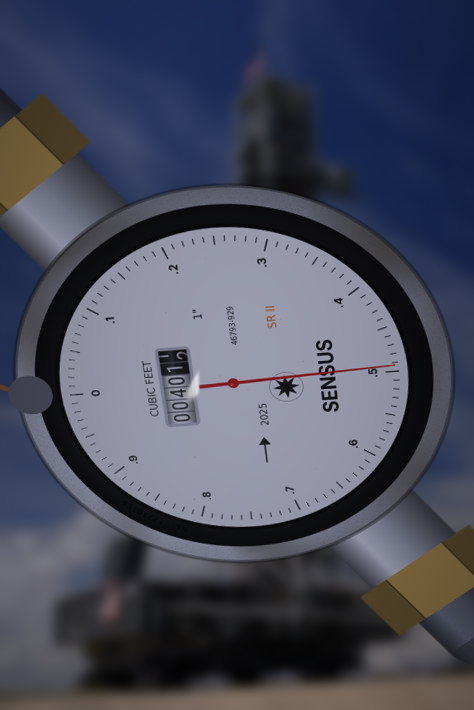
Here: 4011.49 (ft³)
